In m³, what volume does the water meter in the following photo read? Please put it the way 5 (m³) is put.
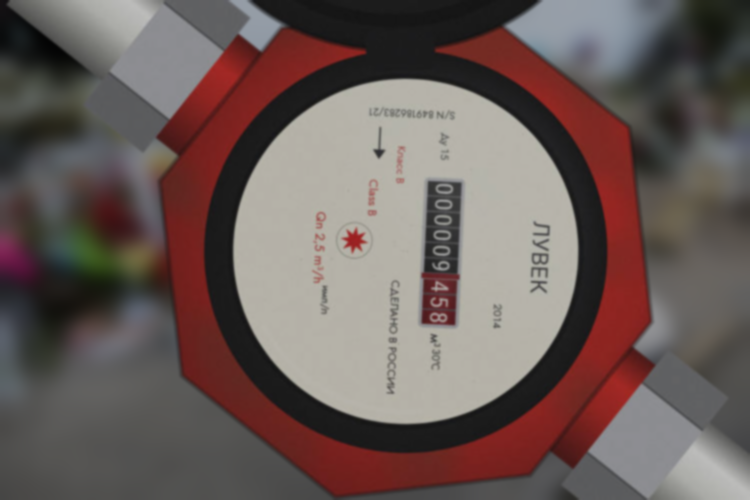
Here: 9.458 (m³)
